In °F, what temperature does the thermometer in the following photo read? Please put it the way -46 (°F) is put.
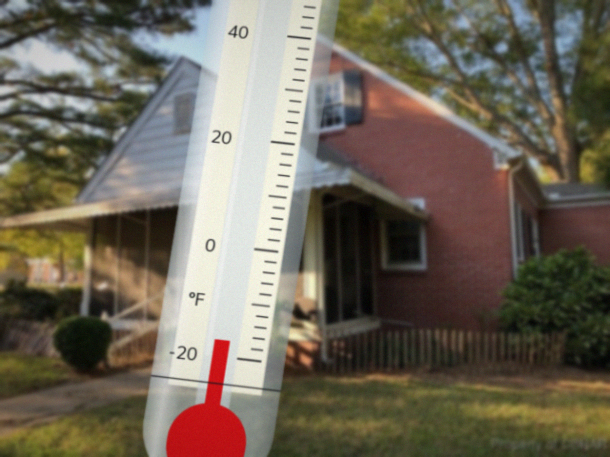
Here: -17 (°F)
